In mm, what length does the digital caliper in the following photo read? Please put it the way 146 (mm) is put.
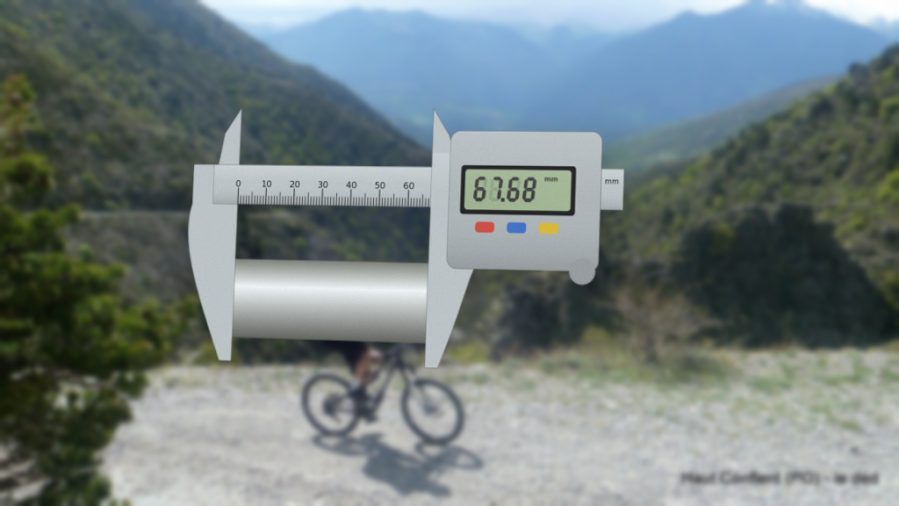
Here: 67.68 (mm)
